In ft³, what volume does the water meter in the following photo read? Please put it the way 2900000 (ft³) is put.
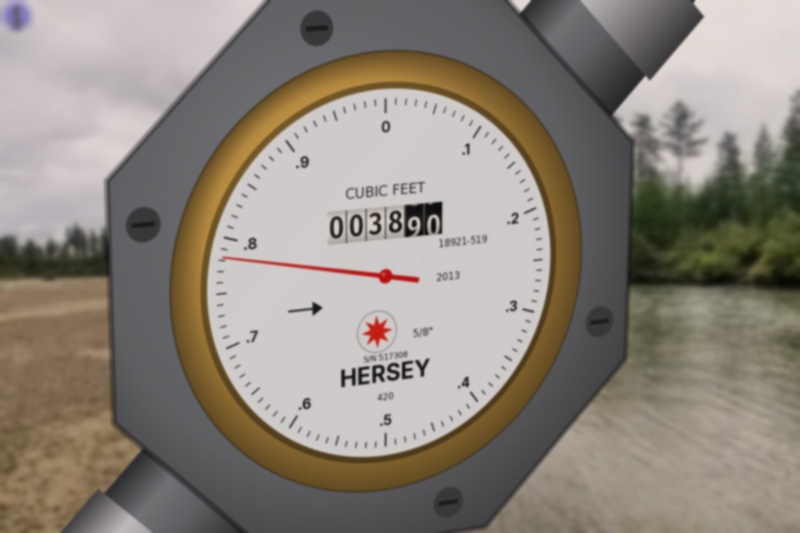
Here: 3889.78 (ft³)
